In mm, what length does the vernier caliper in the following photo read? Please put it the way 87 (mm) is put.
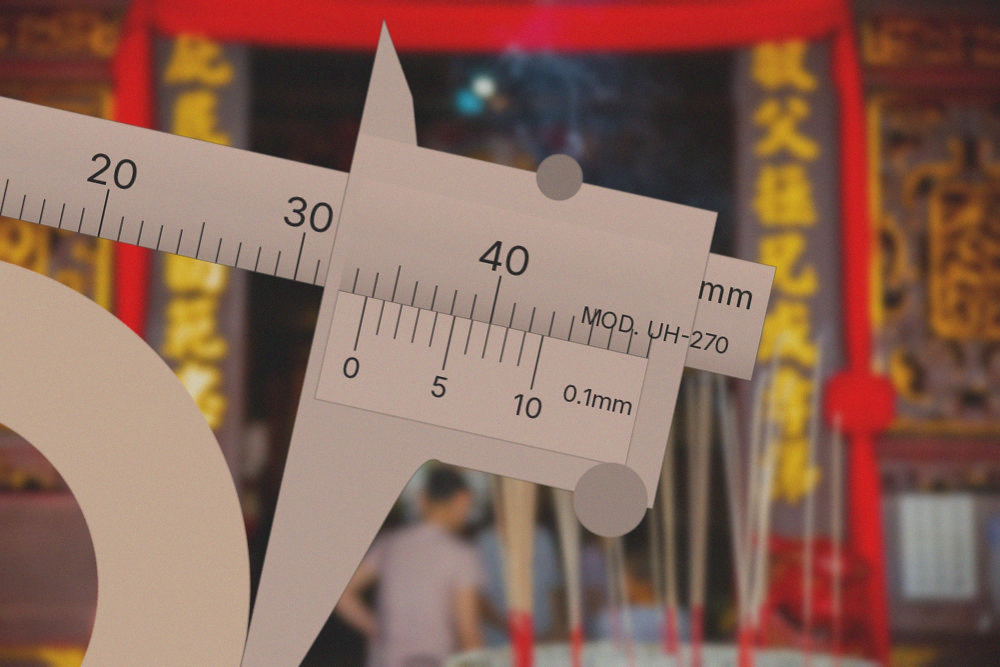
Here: 33.7 (mm)
